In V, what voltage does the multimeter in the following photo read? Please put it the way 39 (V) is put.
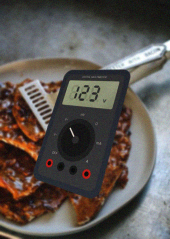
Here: 123 (V)
